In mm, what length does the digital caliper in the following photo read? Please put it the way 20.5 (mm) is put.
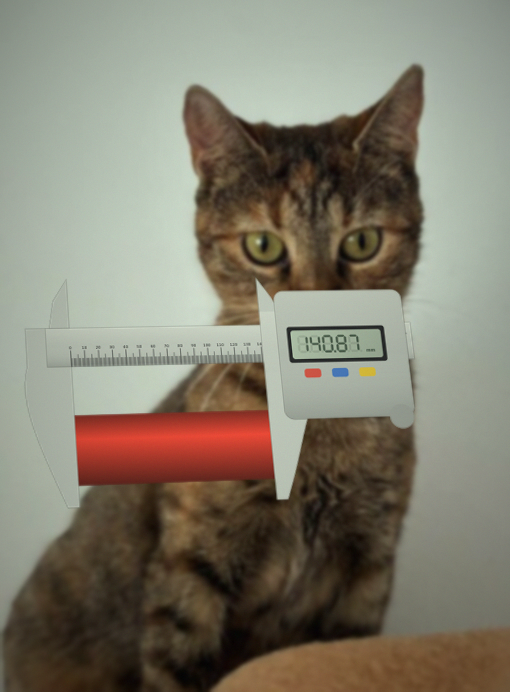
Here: 140.87 (mm)
